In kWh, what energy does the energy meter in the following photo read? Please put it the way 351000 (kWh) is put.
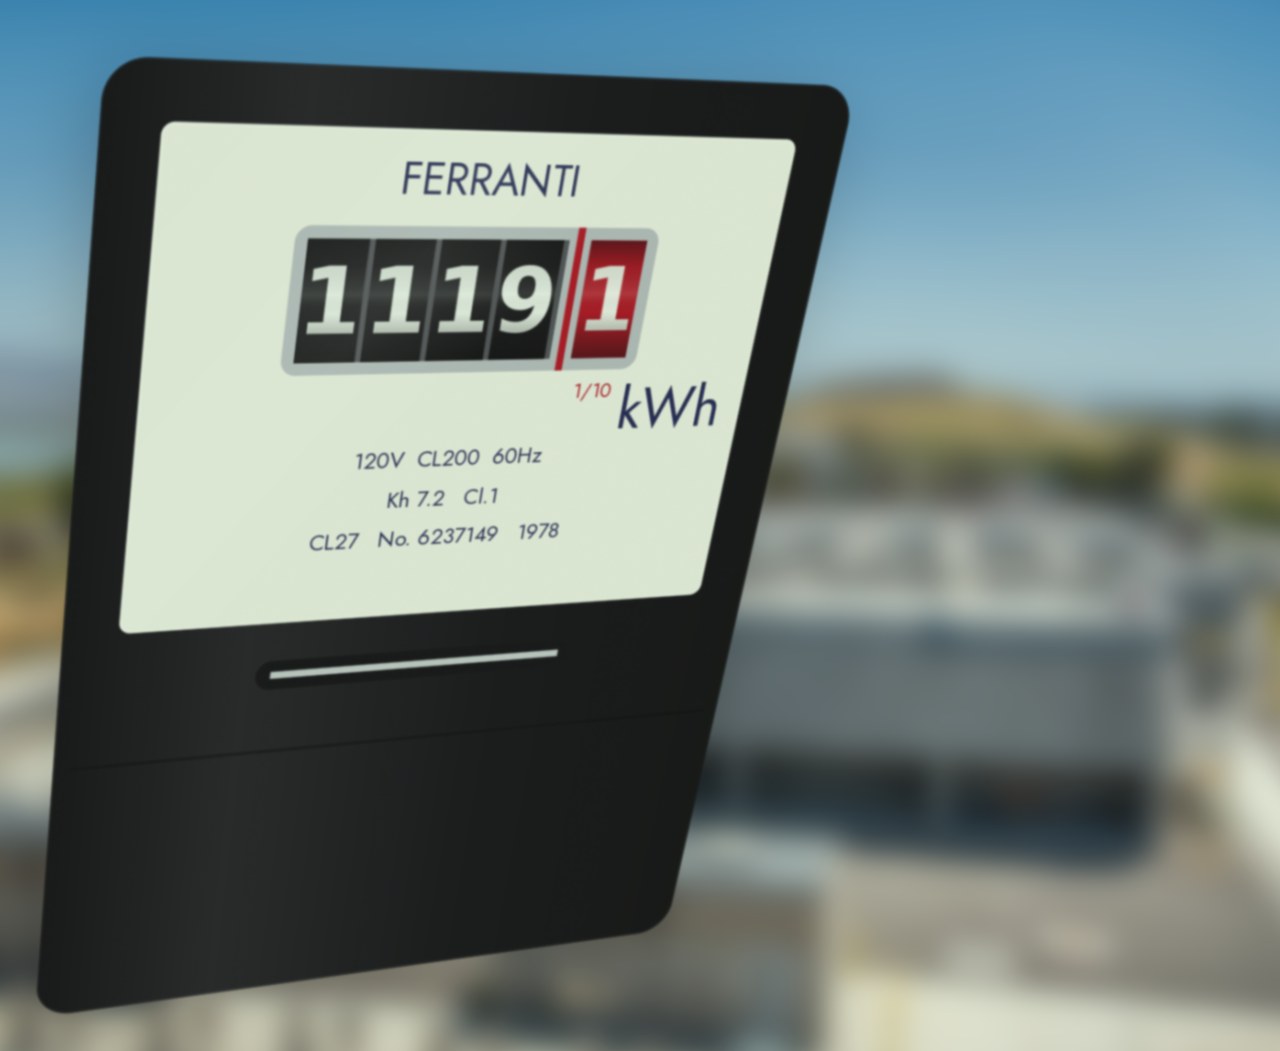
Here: 1119.1 (kWh)
